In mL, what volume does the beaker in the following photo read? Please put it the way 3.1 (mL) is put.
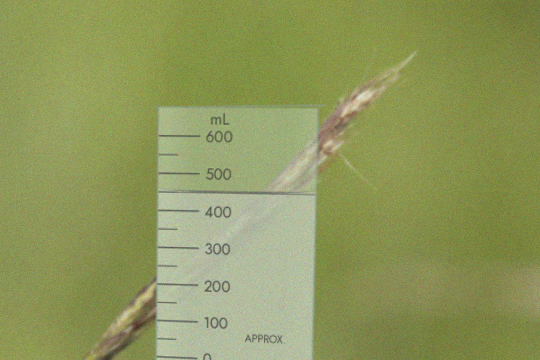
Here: 450 (mL)
